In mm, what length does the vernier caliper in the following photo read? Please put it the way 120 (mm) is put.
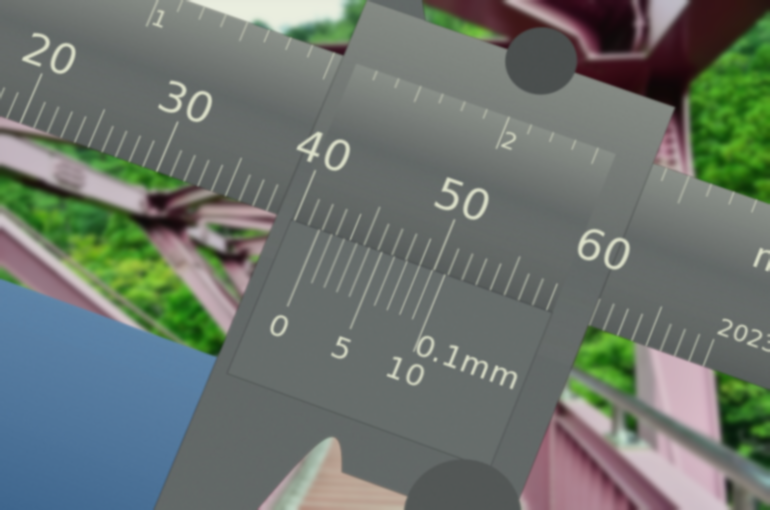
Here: 41.8 (mm)
